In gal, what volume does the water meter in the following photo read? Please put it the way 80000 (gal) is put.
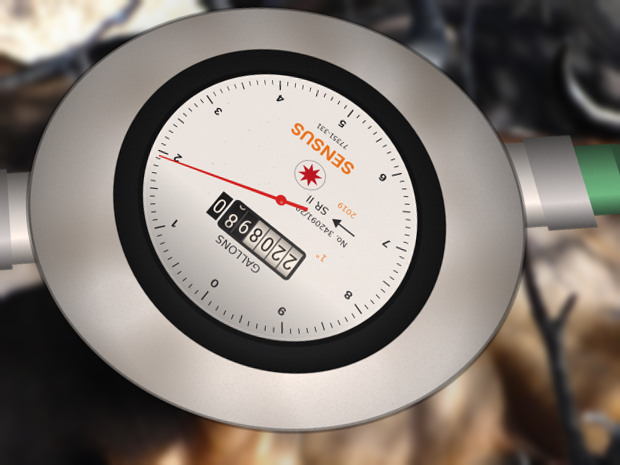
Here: 2208981.9 (gal)
